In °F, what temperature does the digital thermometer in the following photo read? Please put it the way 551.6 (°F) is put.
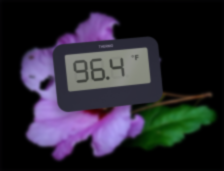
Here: 96.4 (°F)
